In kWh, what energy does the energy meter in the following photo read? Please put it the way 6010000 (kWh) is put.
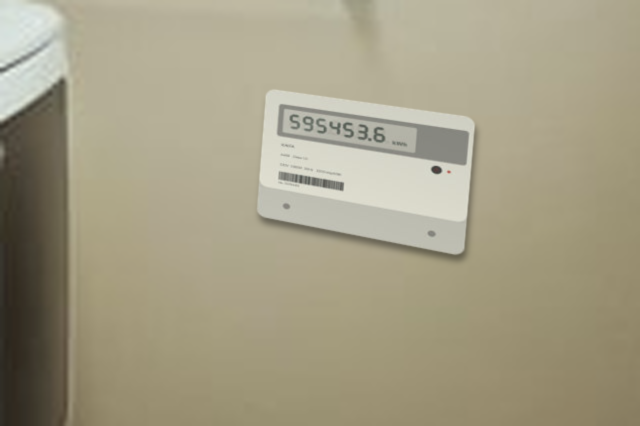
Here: 595453.6 (kWh)
